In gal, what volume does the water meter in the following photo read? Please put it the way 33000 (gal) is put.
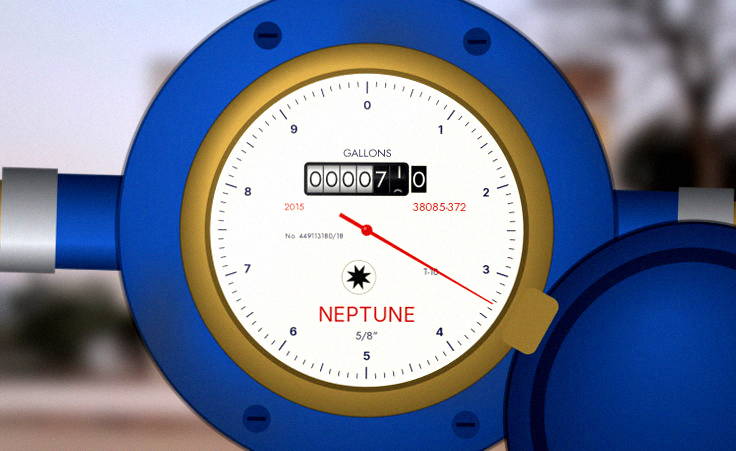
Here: 713.3 (gal)
